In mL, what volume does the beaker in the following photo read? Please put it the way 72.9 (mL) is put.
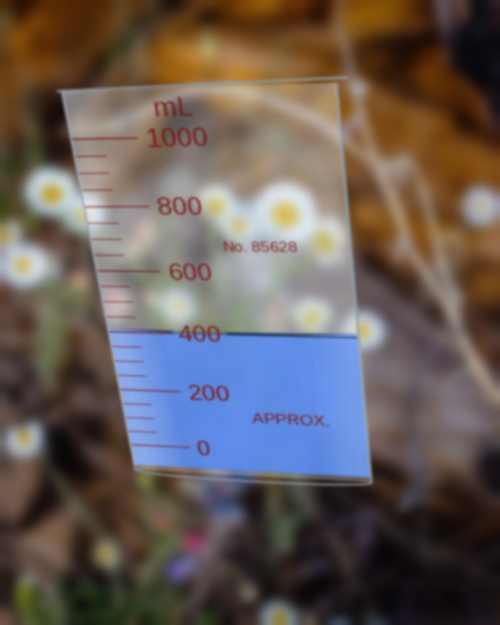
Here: 400 (mL)
